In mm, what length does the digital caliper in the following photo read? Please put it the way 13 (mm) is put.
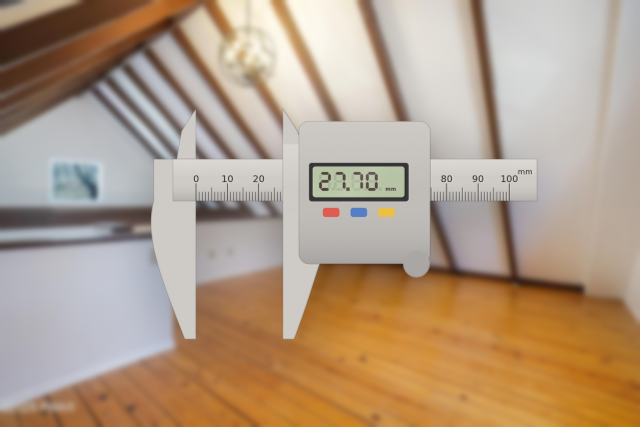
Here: 27.70 (mm)
